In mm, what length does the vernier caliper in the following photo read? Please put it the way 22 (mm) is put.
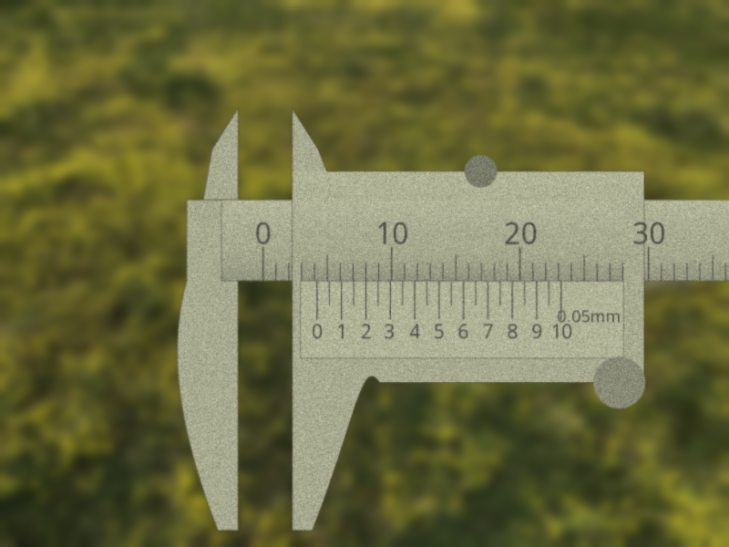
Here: 4.2 (mm)
